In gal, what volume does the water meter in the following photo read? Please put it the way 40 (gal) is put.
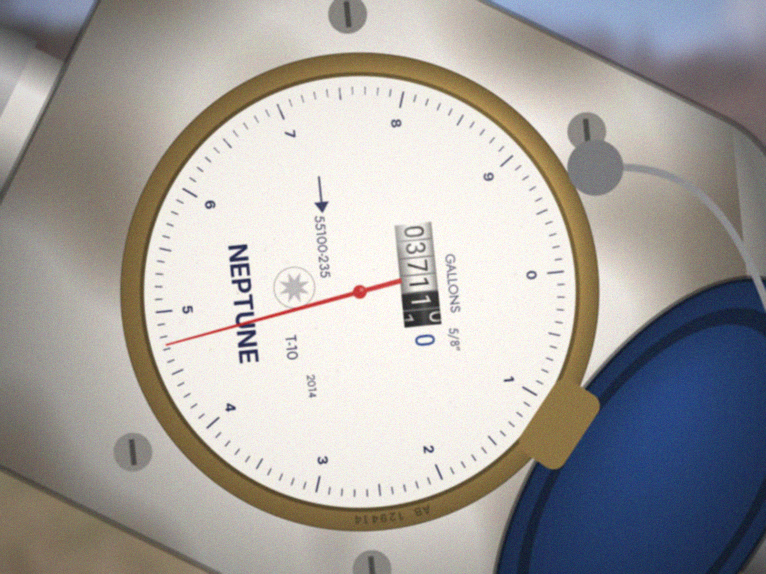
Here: 371104.7 (gal)
